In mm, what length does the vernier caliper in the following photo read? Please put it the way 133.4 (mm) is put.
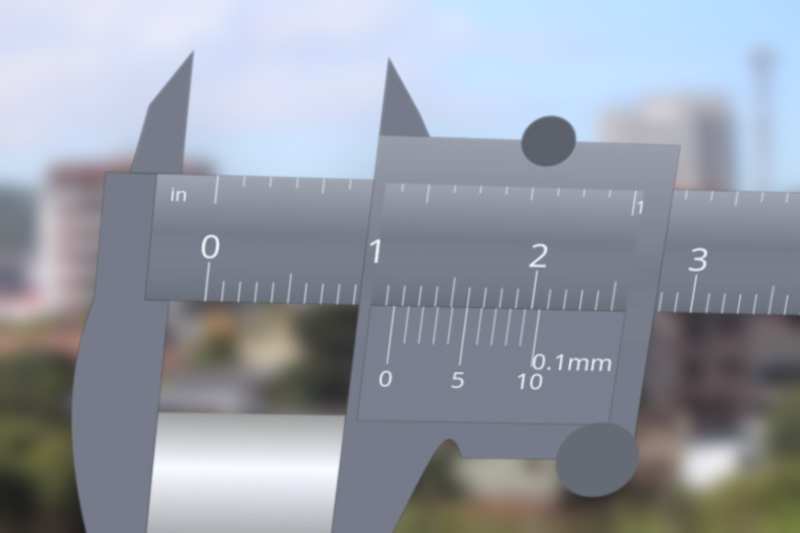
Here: 11.5 (mm)
